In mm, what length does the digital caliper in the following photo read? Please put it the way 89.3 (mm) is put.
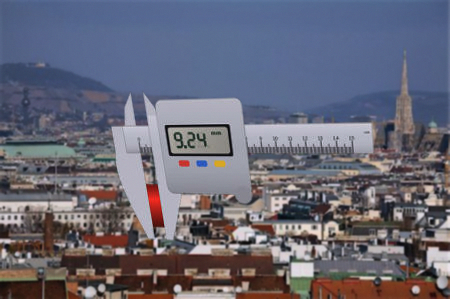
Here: 9.24 (mm)
